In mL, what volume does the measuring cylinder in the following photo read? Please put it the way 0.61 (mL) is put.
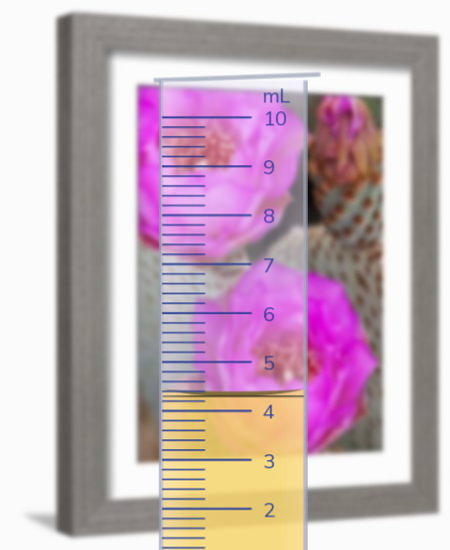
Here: 4.3 (mL)
